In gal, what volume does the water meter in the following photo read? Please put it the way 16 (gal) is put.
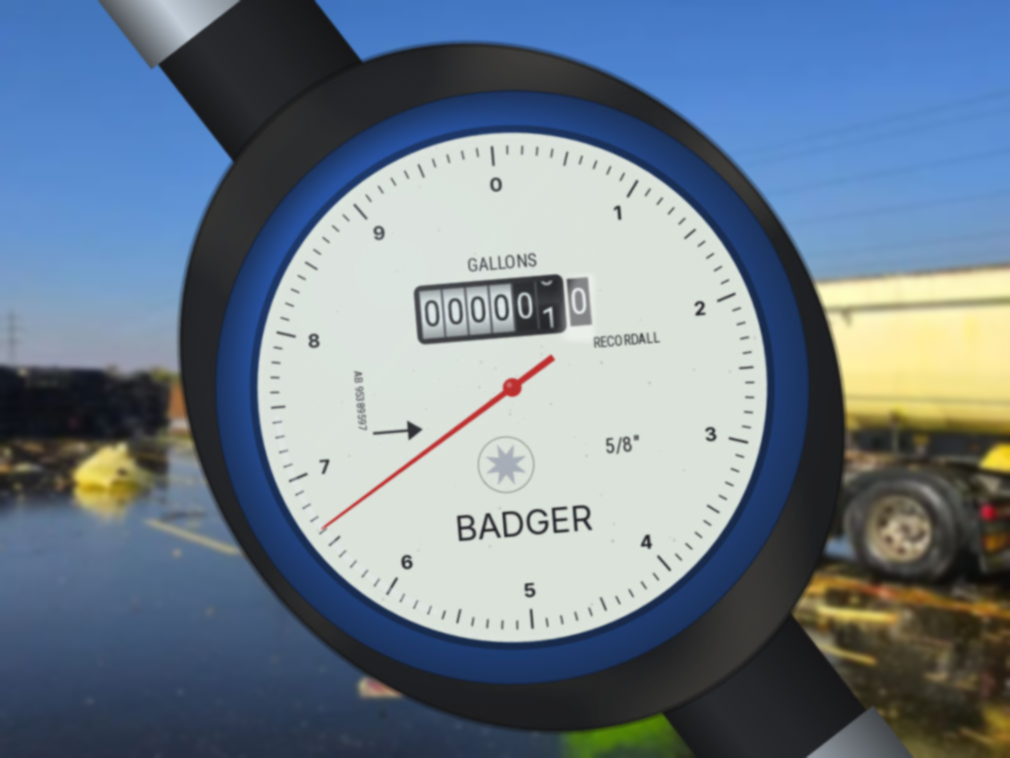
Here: 6.6 (gal)
